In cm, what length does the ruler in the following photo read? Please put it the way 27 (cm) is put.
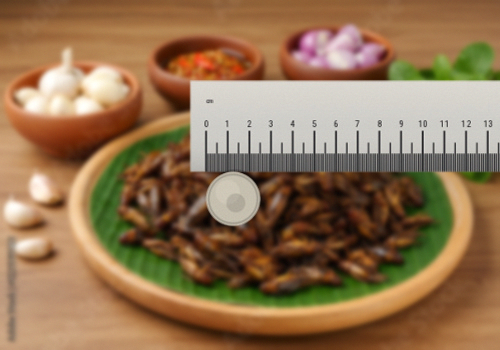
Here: 2.5 (cm)
